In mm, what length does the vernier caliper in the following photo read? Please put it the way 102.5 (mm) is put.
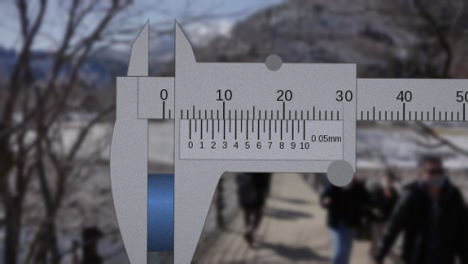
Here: 4.4 (mm)
